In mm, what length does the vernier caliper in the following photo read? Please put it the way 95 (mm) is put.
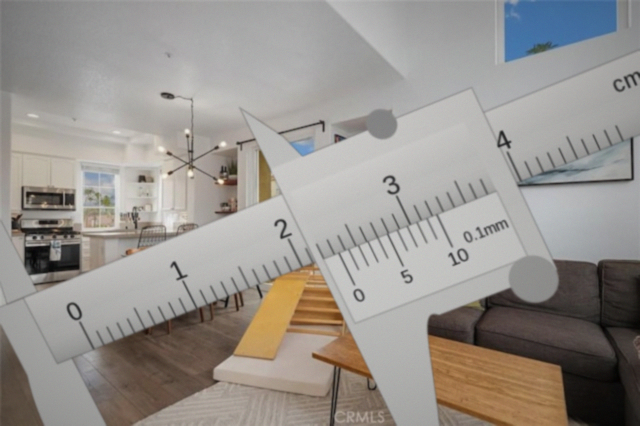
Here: 23.4 (mm)
